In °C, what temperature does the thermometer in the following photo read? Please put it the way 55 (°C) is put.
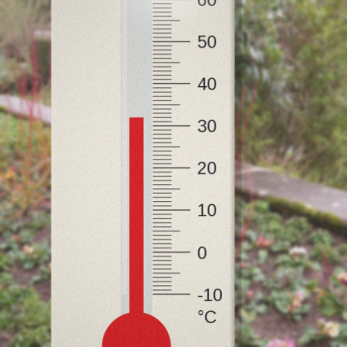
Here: 32 (°C)
